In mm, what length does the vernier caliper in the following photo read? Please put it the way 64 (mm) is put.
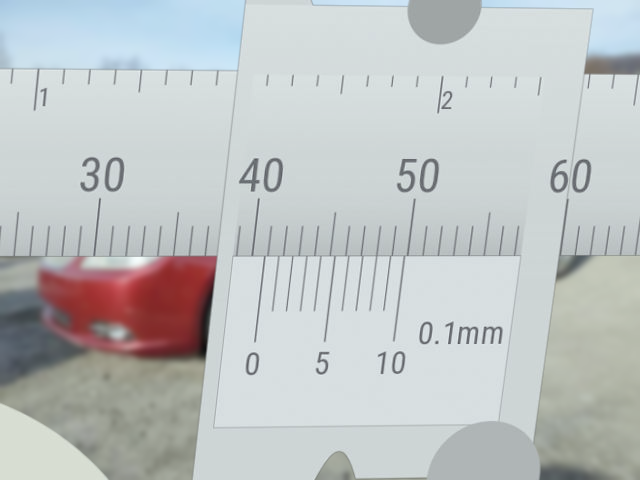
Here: 40.8 (mm)
